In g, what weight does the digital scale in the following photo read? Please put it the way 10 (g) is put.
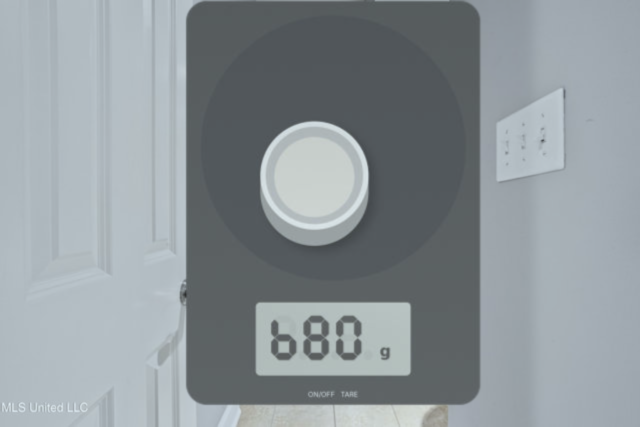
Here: 680 (g)
